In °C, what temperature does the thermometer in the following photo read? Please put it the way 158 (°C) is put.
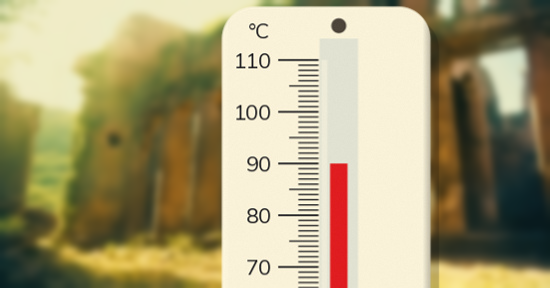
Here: 90 (°C)
